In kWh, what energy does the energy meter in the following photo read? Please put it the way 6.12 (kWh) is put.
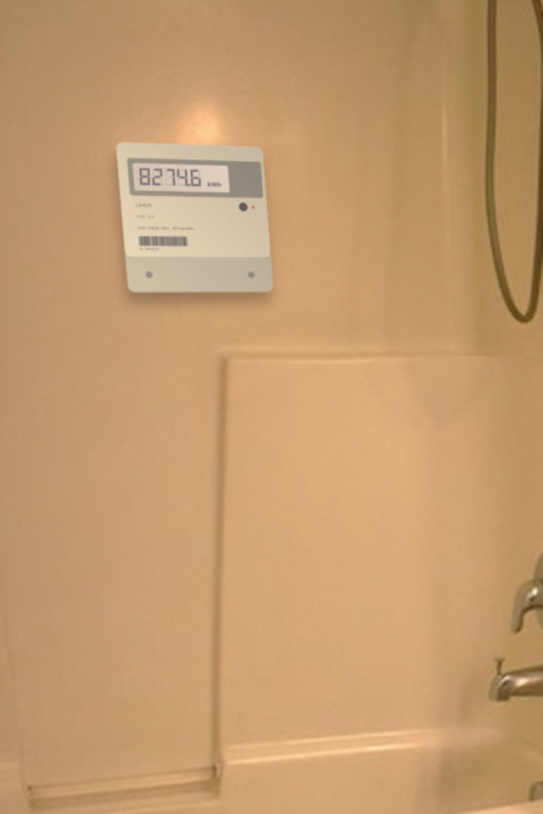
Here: 8274.6 (kWh)
